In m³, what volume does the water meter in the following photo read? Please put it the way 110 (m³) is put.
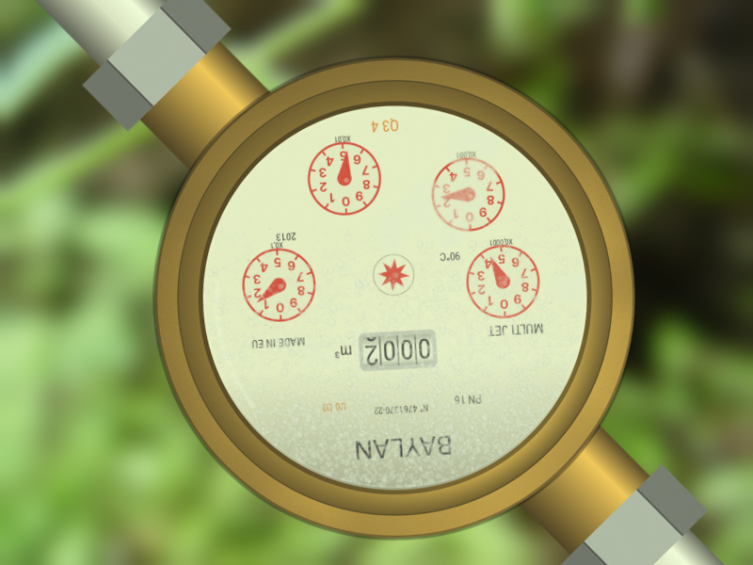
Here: 2.1524 (m³)
